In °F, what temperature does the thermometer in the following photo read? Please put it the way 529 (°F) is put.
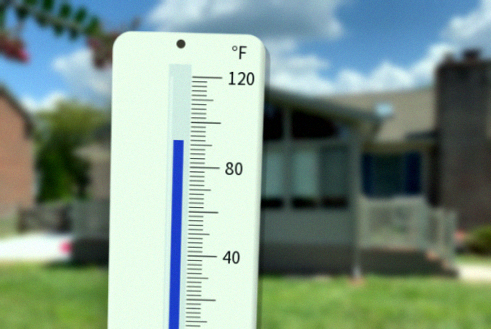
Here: 92 (°F)
